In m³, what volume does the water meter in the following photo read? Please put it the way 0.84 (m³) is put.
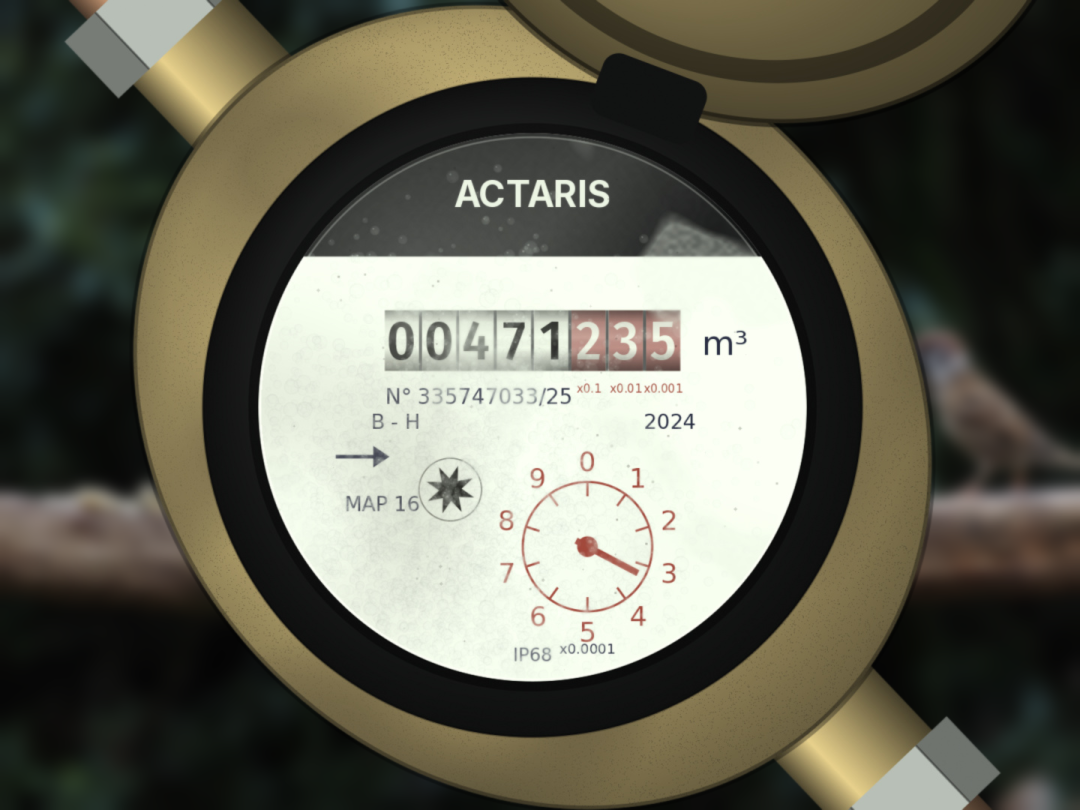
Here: 471.2353 (m³)
